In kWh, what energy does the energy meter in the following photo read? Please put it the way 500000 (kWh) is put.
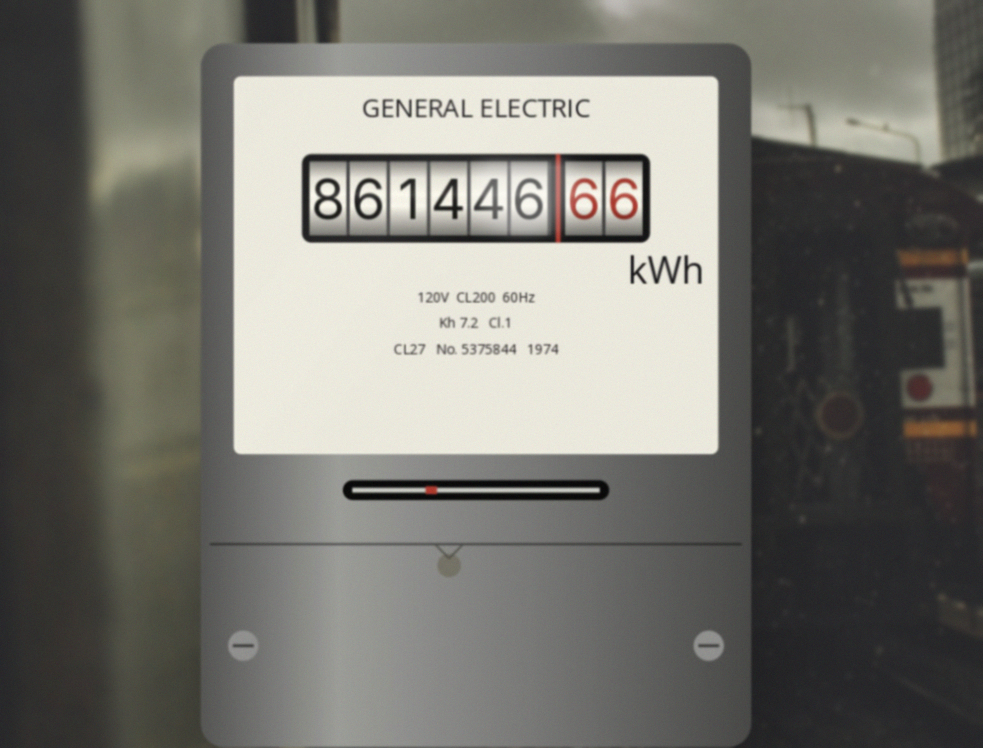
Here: 861446.66 (kWh)
